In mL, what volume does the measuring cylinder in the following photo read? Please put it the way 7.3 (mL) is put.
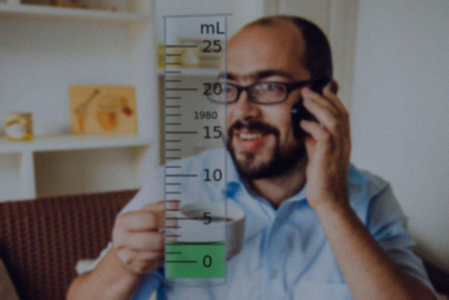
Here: 2 (mL)
